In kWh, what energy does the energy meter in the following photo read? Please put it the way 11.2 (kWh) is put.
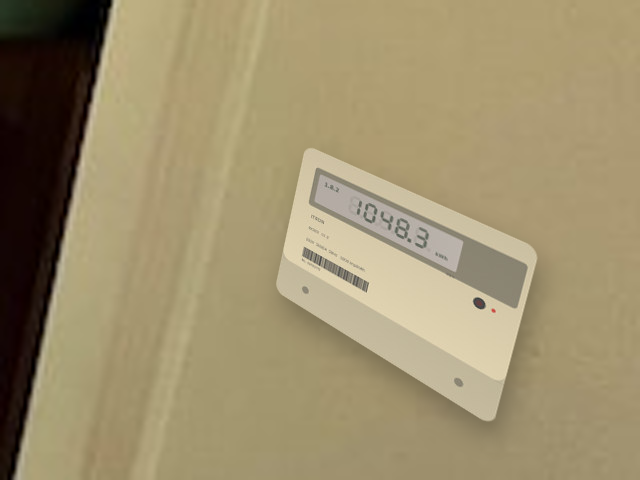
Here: 1048.3 (kWh)
